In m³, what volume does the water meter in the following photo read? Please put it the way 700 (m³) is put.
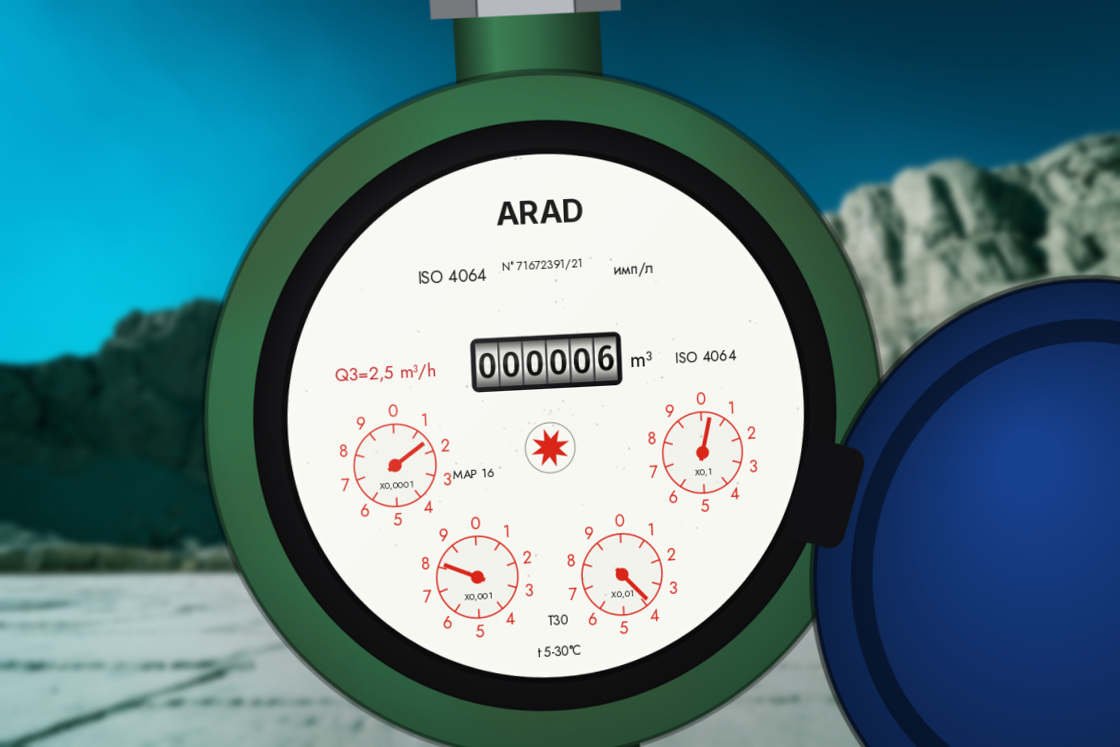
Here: 6.0381 (m³)
